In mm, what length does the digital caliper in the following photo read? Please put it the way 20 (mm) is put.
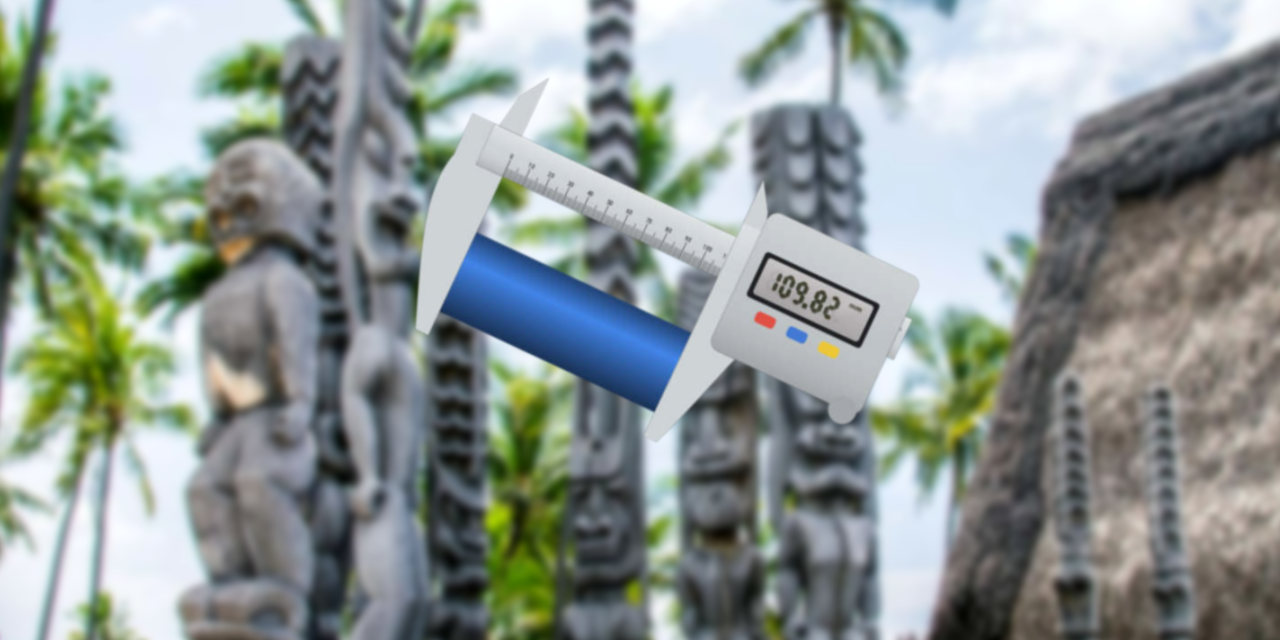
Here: 109.82 (mm)
